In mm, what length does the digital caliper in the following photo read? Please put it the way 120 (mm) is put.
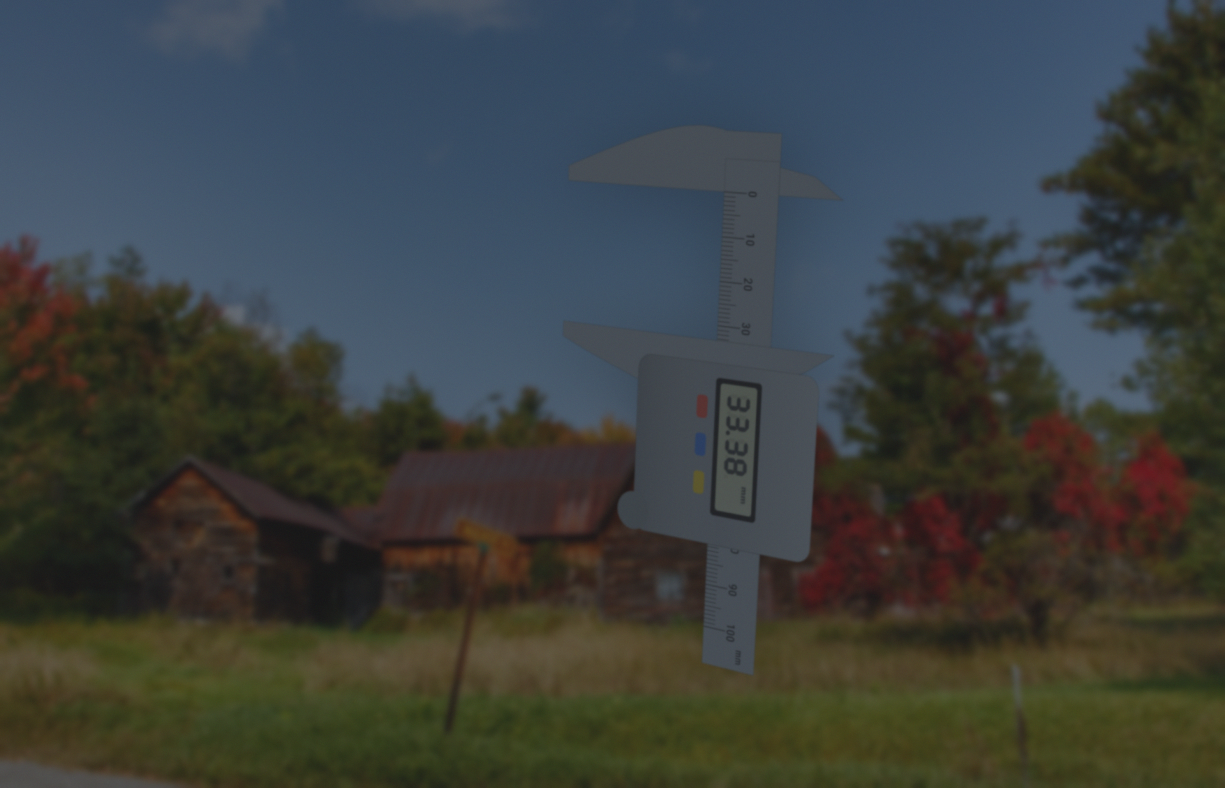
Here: 33.38 (mm)
